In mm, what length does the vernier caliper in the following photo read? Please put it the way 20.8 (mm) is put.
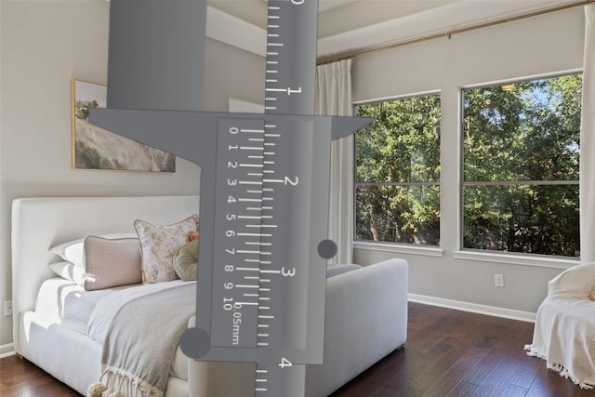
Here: 14.6 (mm)
